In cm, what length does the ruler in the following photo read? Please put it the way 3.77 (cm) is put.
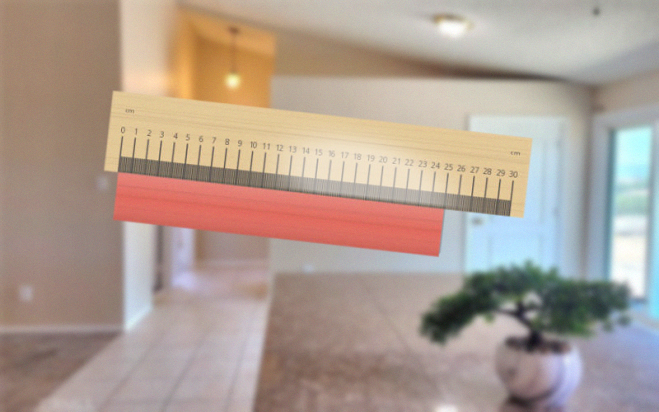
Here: 25 (cm)
